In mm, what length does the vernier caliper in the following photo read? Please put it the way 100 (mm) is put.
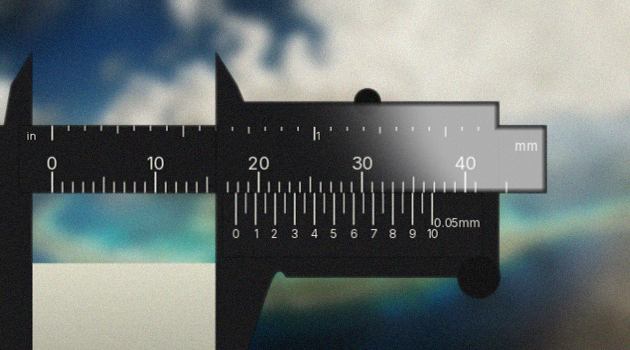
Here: 17.8 (mm)
